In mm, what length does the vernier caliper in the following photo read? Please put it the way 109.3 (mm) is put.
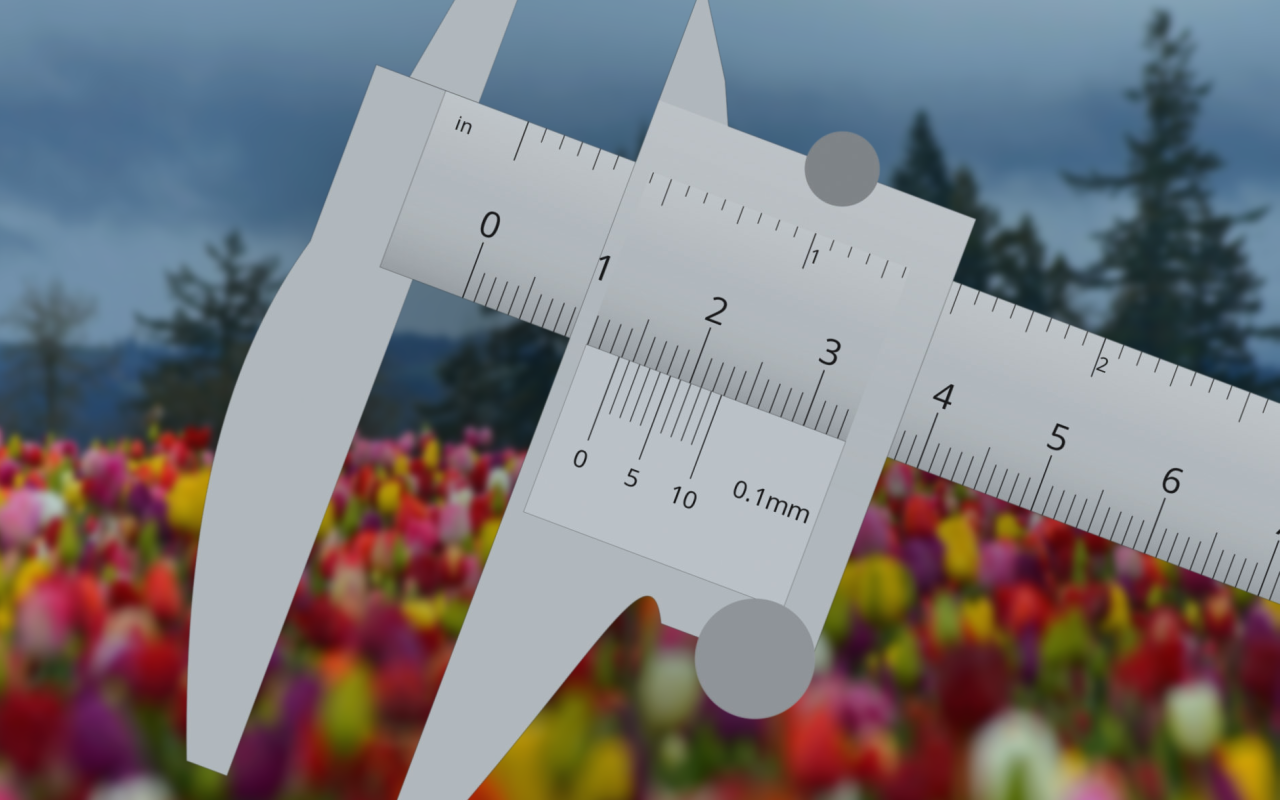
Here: 13.8 (mm)
